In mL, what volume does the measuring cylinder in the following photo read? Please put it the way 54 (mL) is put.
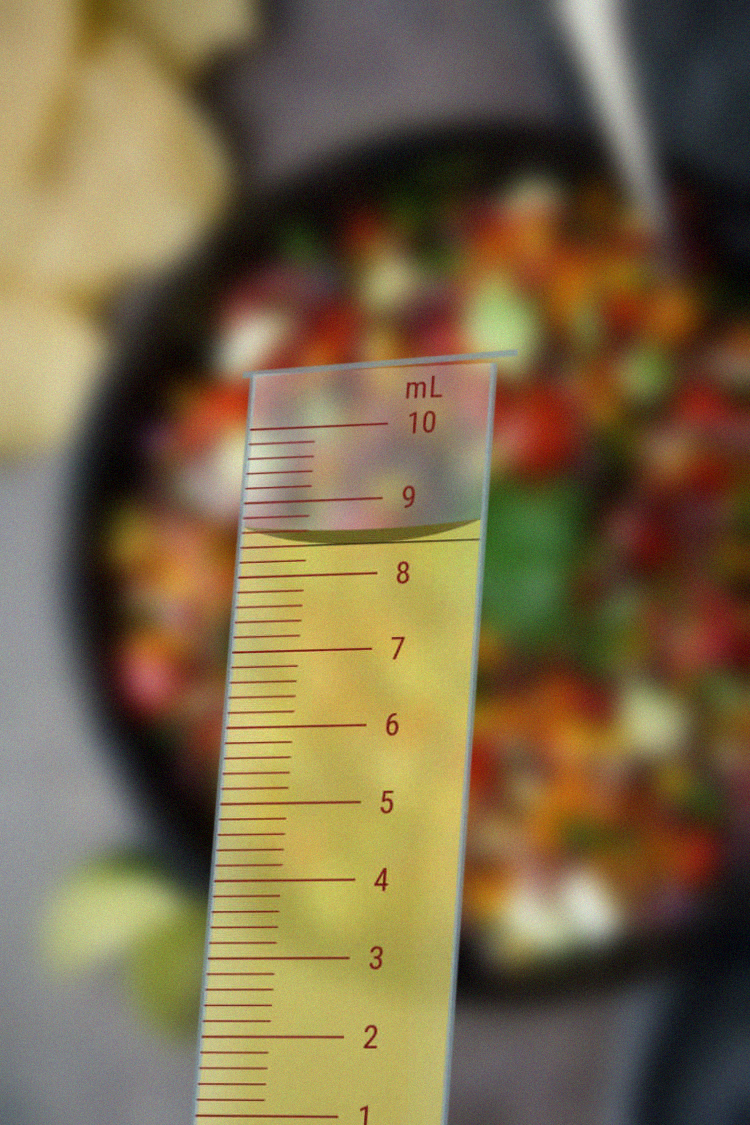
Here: 8.4 (mL)
